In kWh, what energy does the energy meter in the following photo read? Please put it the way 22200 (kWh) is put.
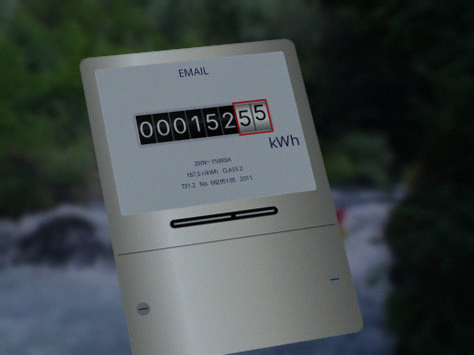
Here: 152.55 (kWh)
